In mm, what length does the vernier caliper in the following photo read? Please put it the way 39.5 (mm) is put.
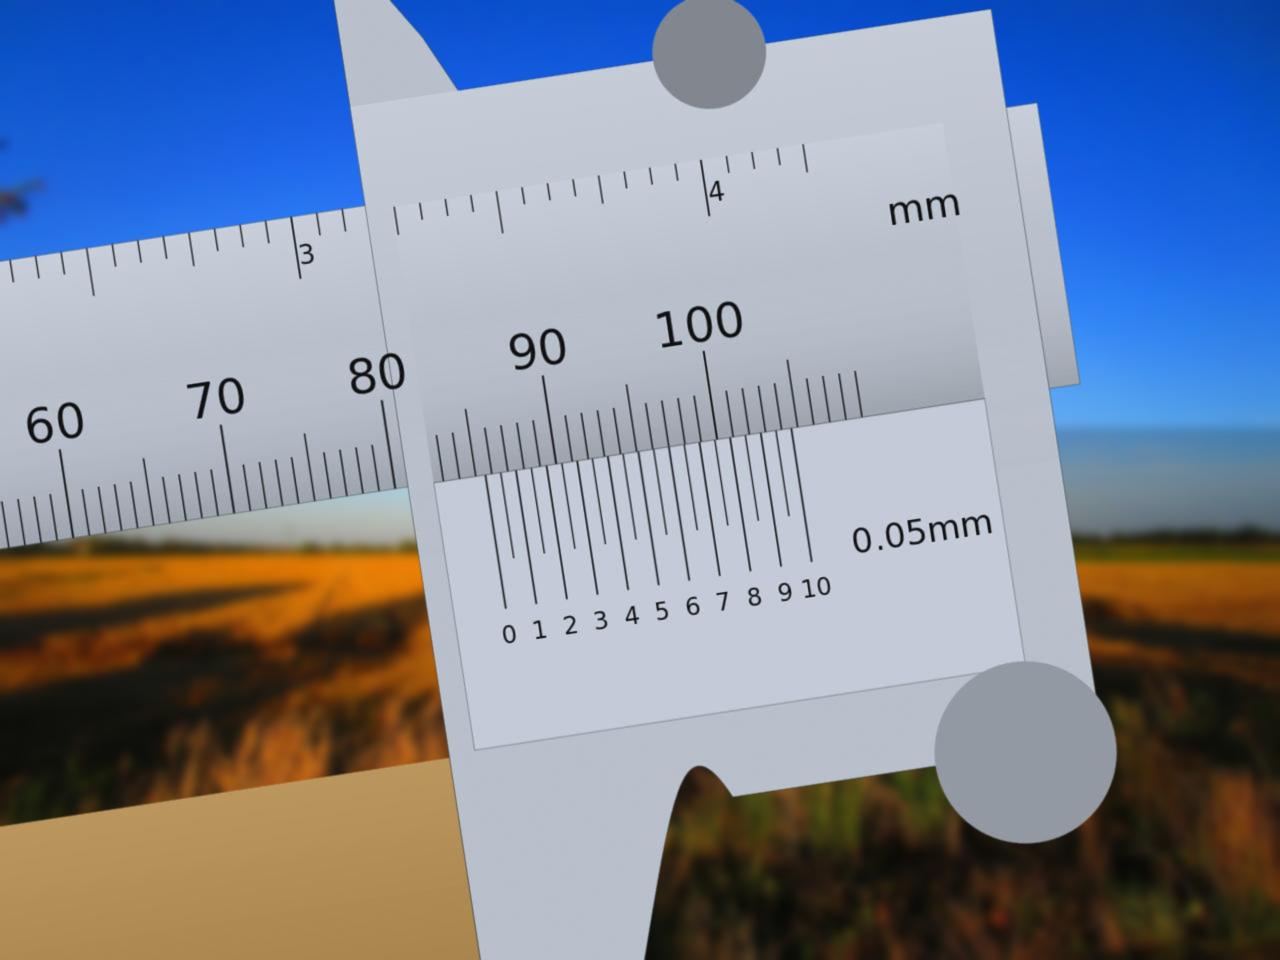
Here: 85.6 (mm)
